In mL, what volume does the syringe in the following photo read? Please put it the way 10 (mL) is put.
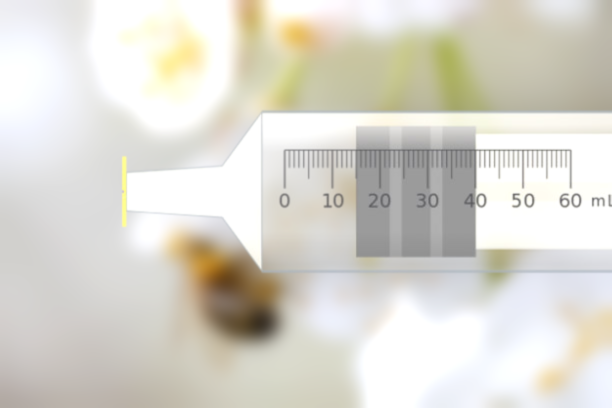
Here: 15 (mL)
